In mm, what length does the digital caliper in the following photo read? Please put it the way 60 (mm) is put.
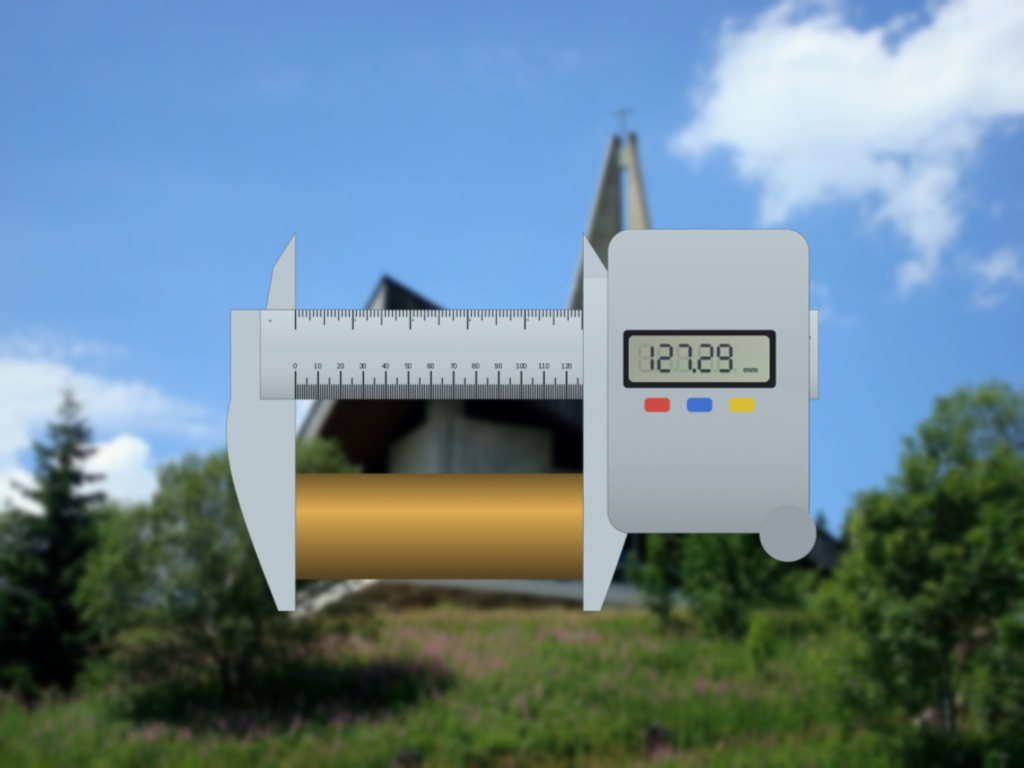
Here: 127.29 (mm)
